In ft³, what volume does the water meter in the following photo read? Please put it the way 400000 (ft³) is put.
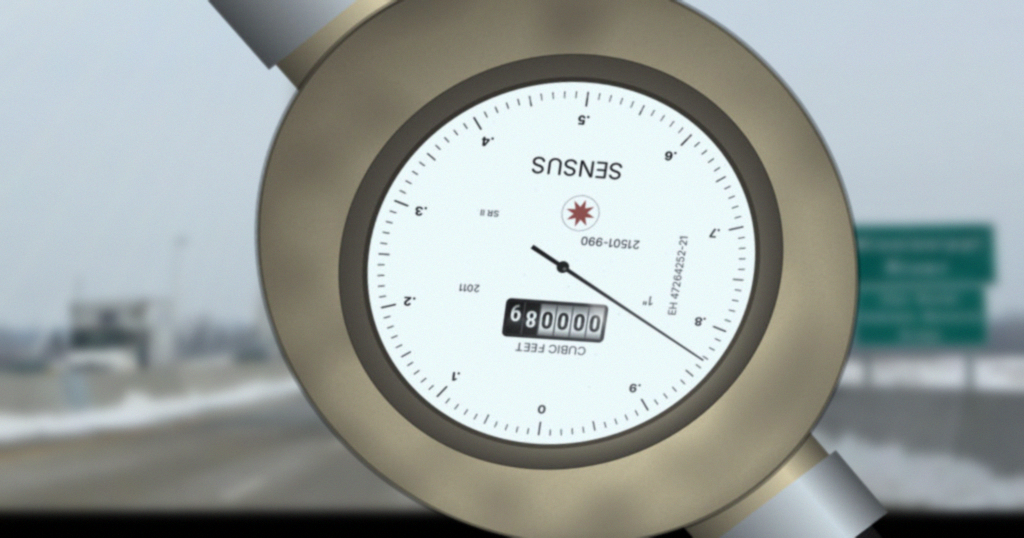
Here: 88.83 (ft³)
